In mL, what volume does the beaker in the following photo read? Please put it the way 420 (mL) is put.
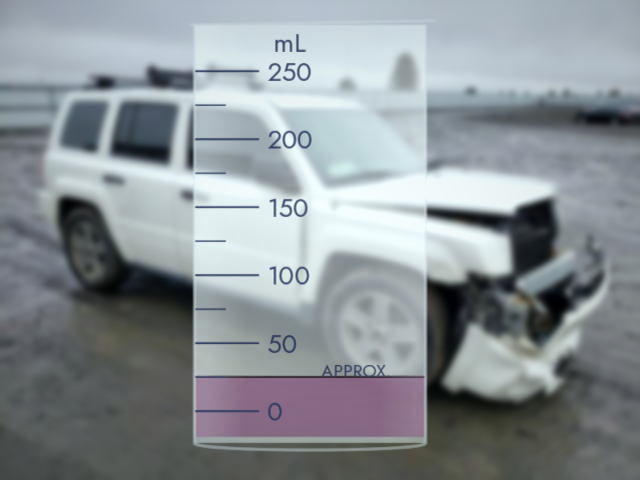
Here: 25 (mL)
